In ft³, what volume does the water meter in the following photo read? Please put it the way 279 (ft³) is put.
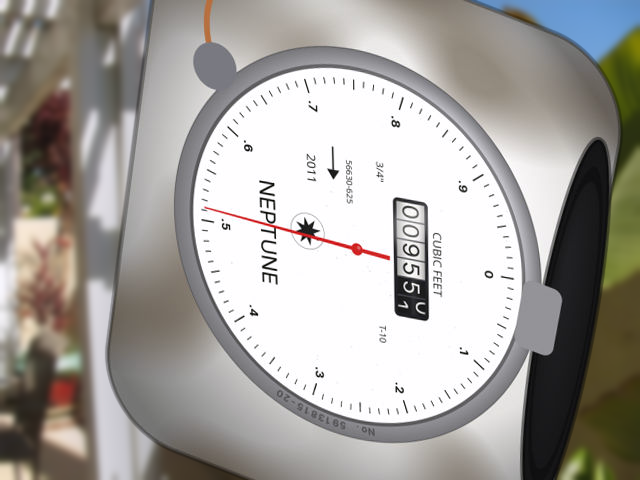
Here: 9550.51 (ft³)
